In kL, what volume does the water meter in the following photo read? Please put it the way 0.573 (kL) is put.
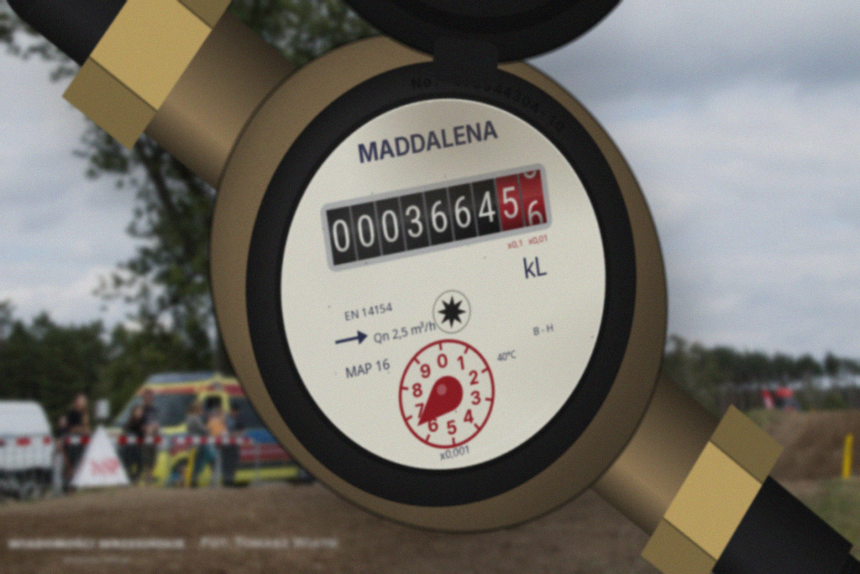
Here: 3664.556 (kL)
